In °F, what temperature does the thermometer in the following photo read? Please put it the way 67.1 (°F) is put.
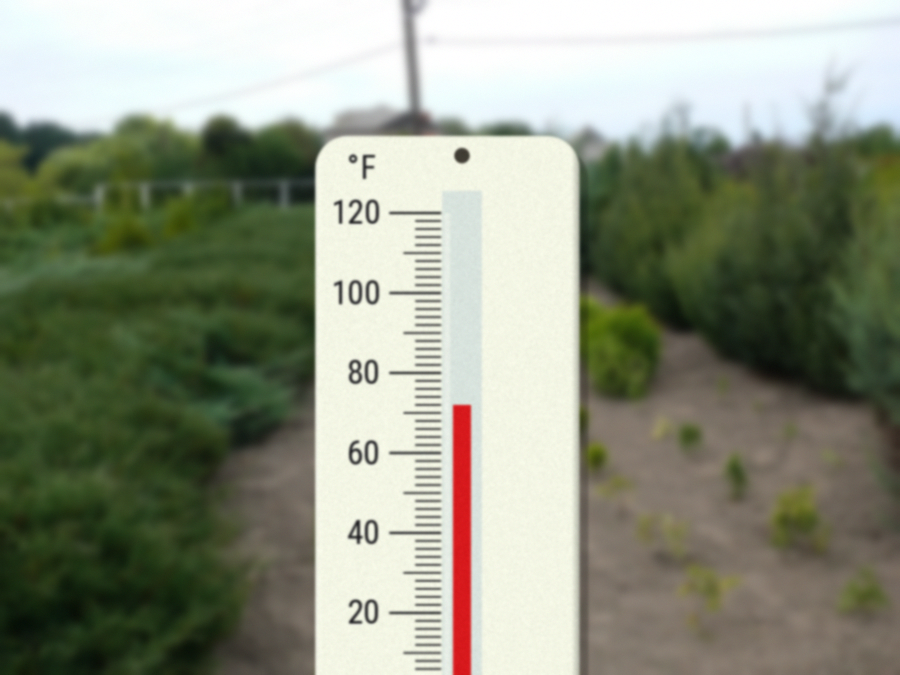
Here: 72 (°F)
